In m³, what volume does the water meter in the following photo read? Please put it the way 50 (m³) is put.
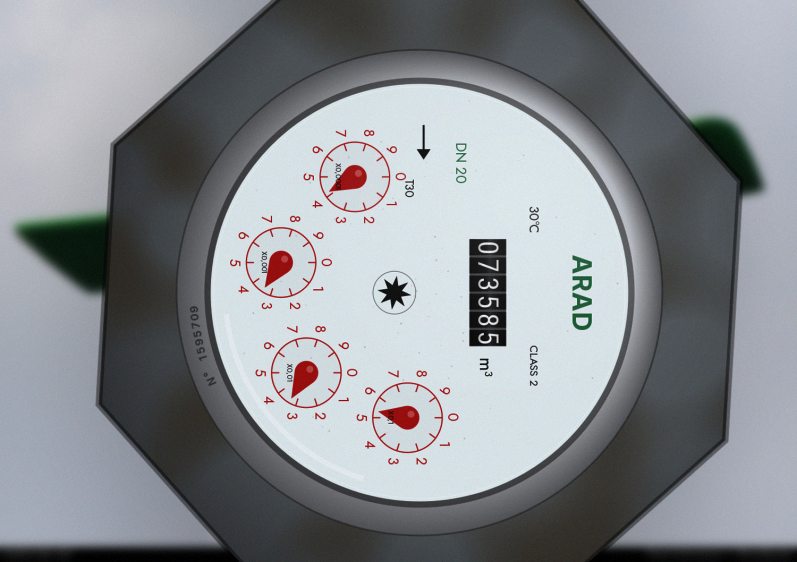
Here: 73585.5334 (m³)
